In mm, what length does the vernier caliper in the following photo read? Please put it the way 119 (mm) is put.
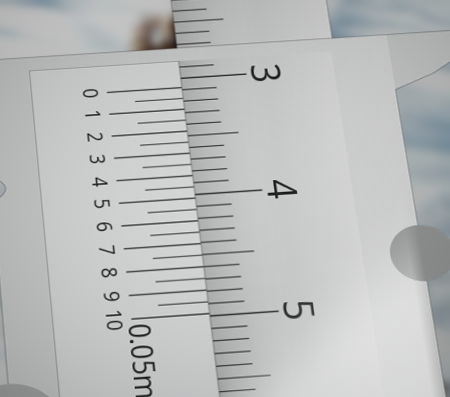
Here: 30.8 (mm)
